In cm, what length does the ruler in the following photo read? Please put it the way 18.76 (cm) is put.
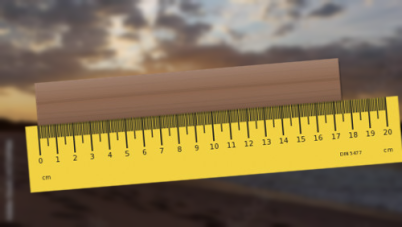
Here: 17.5 (cm)
